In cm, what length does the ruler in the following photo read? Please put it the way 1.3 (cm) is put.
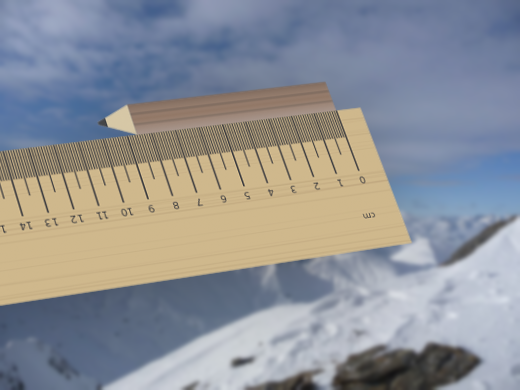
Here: 10 (cm)
